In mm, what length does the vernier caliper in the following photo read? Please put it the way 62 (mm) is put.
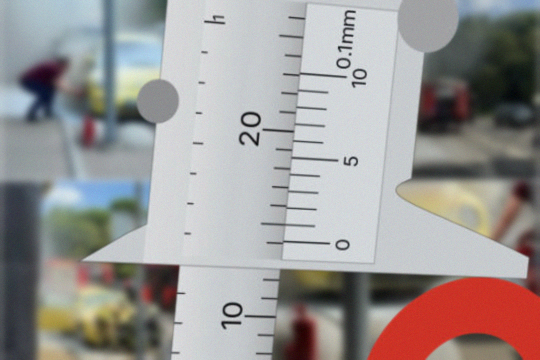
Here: 14.1 (mm)
